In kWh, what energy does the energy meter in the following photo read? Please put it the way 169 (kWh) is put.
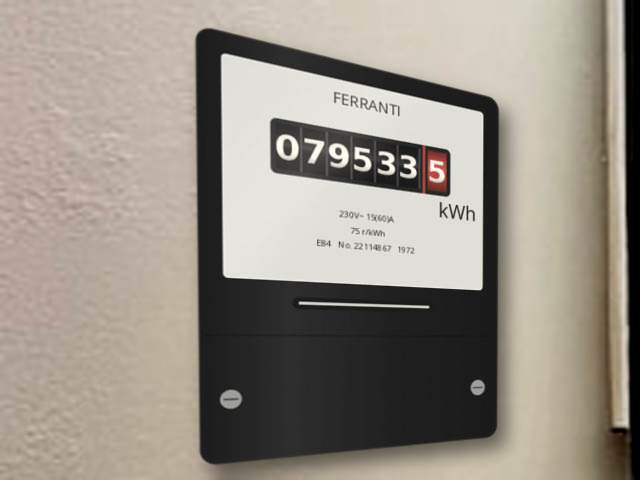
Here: 79533.5 (kWh)
